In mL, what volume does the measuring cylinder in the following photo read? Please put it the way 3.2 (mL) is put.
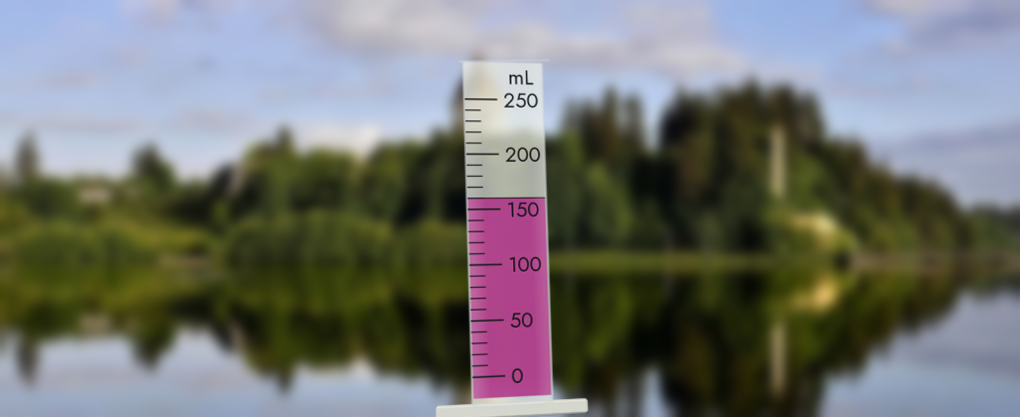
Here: 160 (mL)
